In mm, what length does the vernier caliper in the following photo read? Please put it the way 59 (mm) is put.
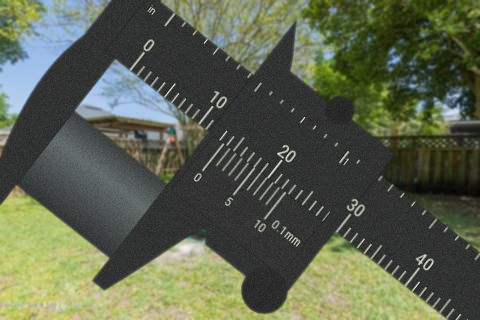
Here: 13.6 (mm)
